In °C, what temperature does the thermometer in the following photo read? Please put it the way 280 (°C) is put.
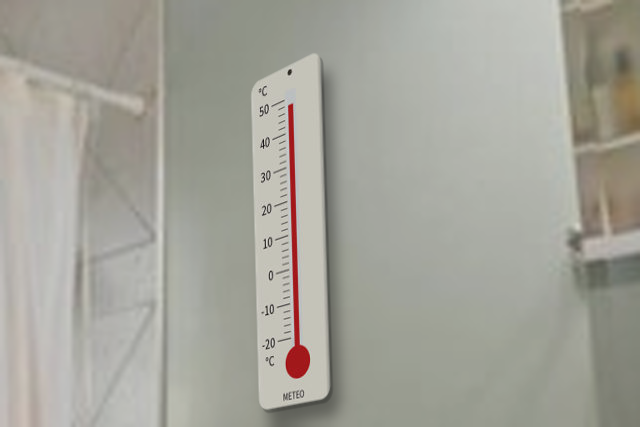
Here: 48 (°C)
